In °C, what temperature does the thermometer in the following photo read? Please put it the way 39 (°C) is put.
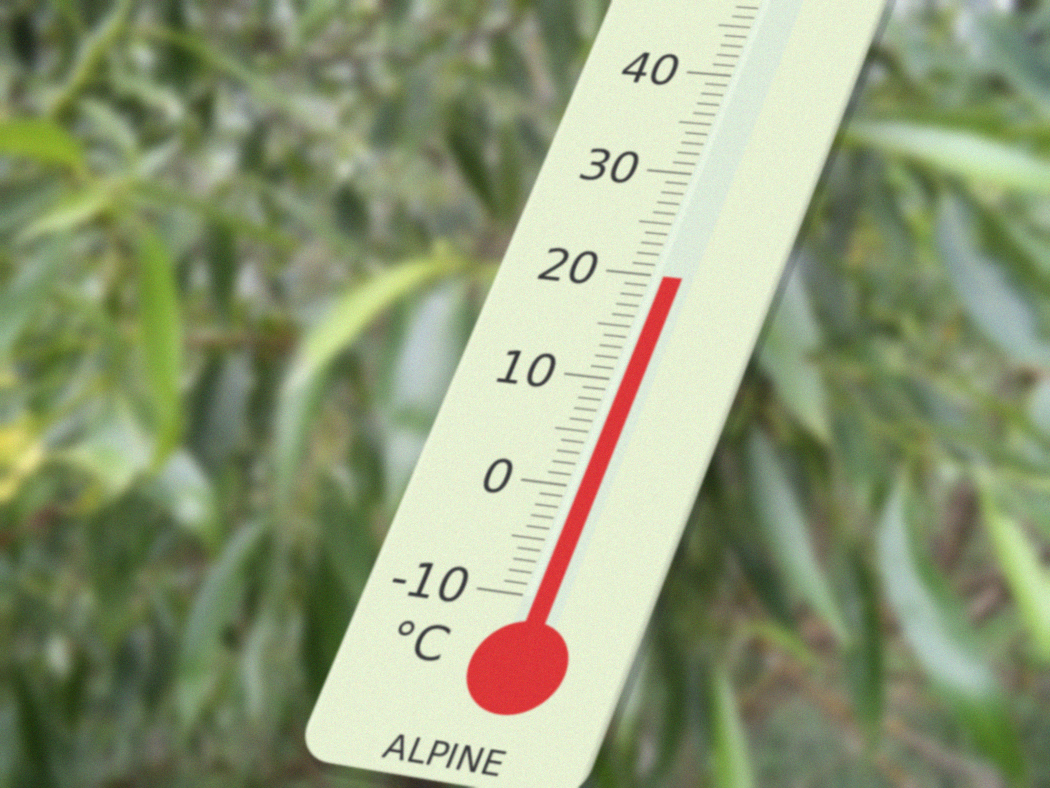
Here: 20 (°C)
